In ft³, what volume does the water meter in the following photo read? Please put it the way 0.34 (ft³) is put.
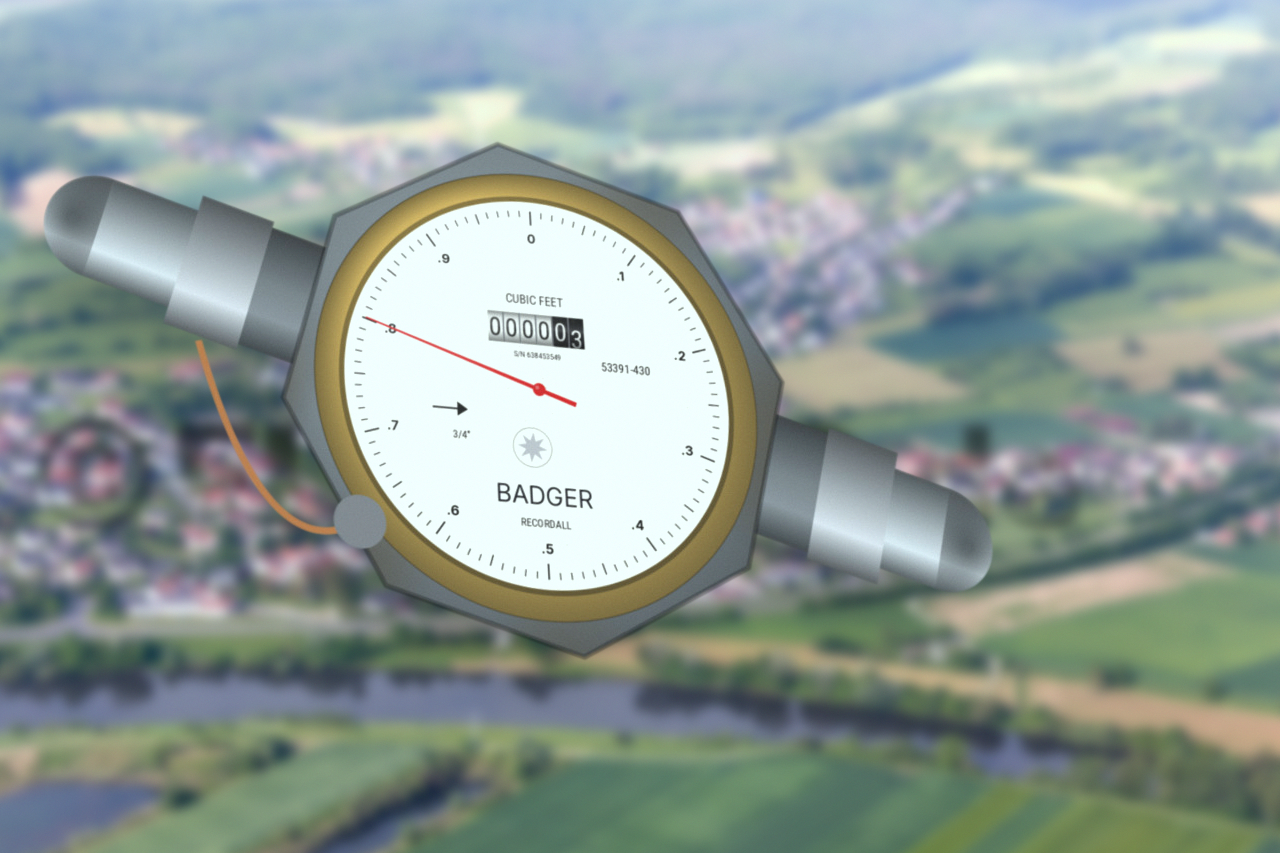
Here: 2.80 (ft³)
